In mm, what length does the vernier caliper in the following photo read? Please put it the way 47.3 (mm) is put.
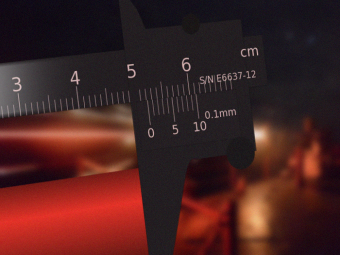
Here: 52.2 (mm)
